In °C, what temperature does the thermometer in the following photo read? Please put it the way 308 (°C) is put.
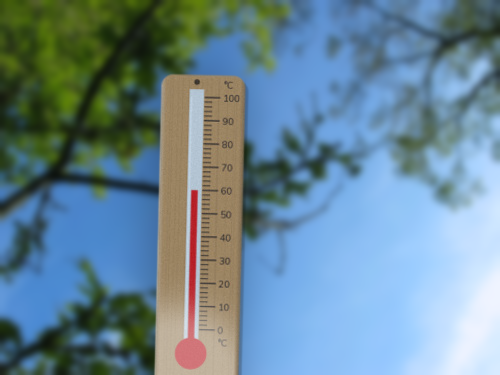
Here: 60 (°C)
